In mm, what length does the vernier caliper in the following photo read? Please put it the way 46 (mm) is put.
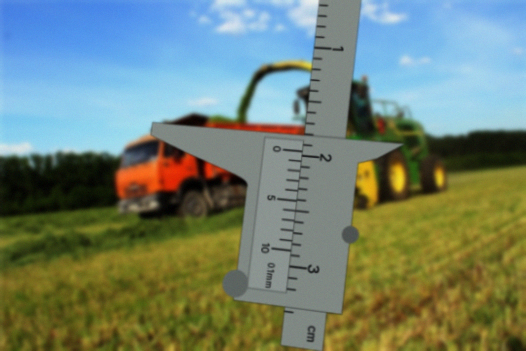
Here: 19.6 (mm)
